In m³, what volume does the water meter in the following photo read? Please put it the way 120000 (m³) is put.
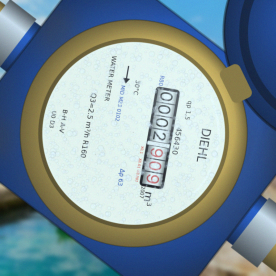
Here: 2.909 (m³)
